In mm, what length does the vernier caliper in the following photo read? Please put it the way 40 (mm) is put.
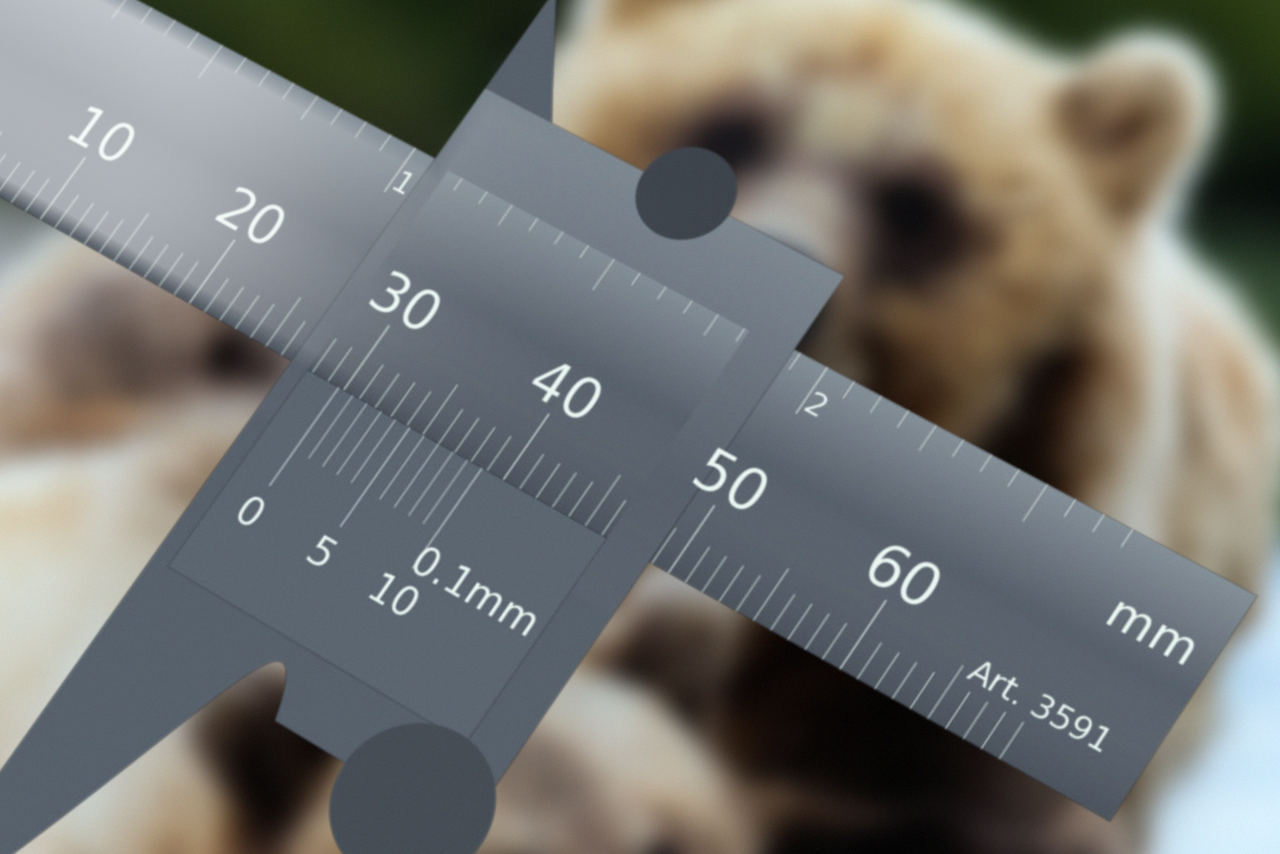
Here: 29.7 (mm)
